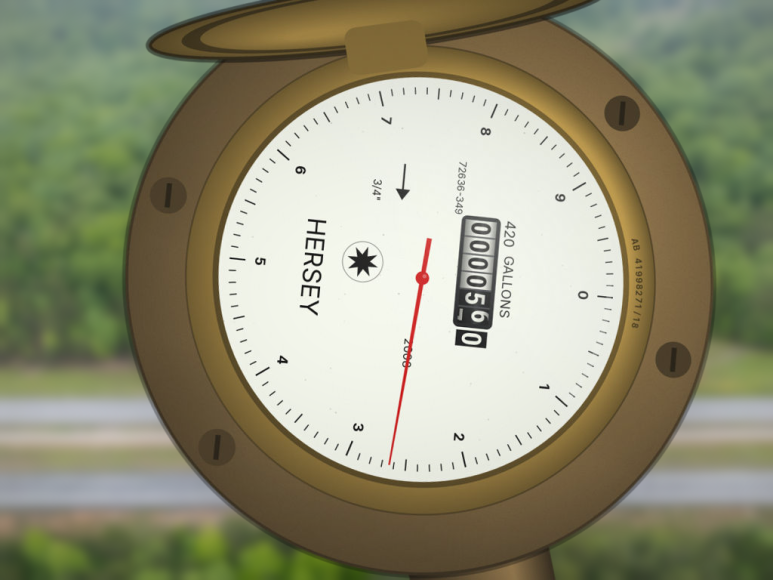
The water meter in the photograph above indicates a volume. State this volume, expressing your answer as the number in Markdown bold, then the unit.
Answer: **562.6** gal
